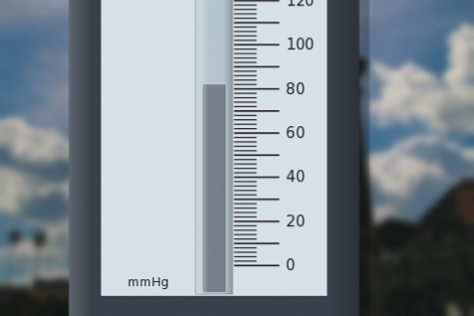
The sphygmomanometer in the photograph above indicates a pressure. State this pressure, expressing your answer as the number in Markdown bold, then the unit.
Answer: **82** mmHg
